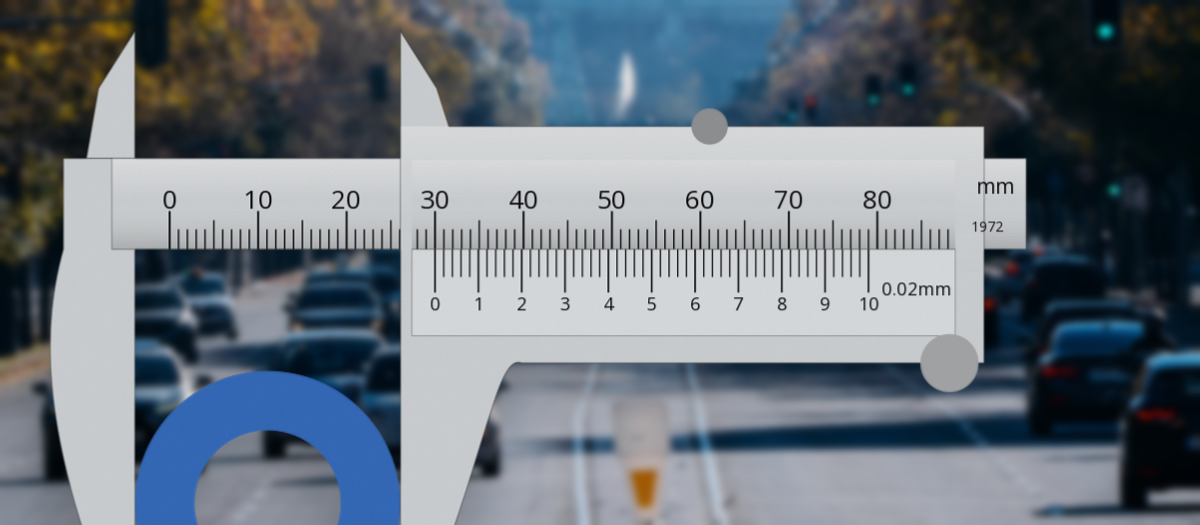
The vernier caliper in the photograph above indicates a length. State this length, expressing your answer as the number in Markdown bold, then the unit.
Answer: **30.0** mm
